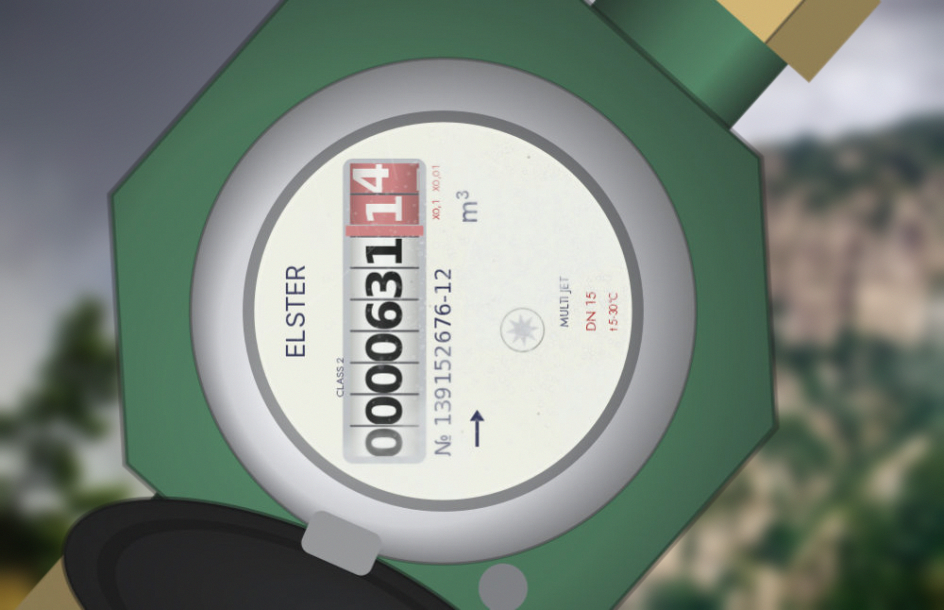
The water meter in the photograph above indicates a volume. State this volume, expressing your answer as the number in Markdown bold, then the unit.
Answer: **631.14** m³
